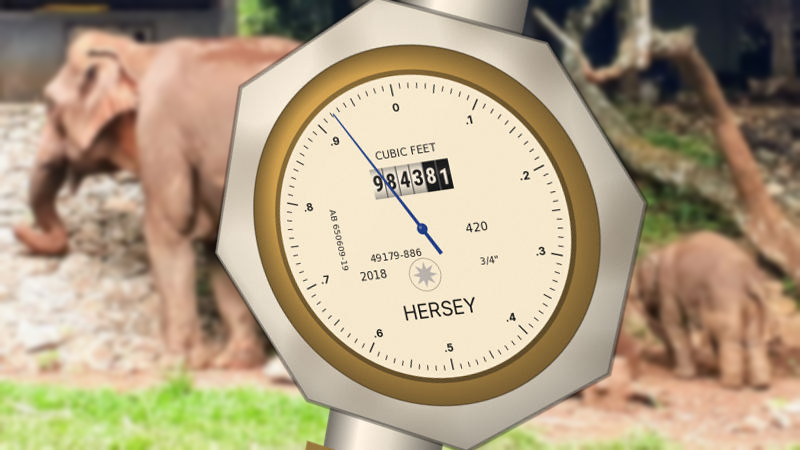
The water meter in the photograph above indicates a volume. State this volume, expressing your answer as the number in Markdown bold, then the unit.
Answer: **984380.92** ft³
